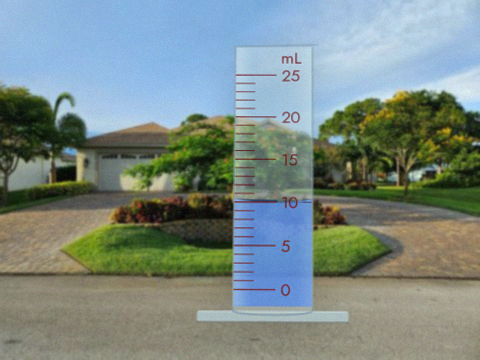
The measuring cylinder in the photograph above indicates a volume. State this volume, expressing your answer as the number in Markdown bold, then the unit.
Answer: **10** mL
